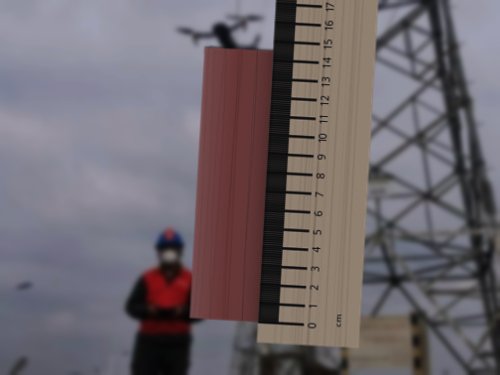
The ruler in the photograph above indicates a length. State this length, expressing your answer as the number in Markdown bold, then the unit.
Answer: **14.5** cm
